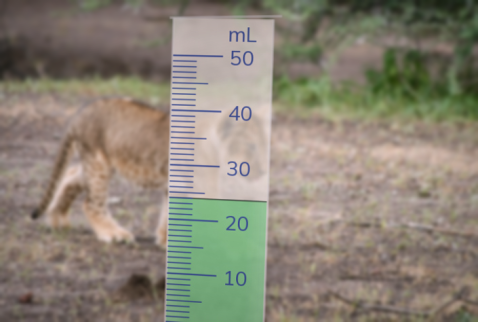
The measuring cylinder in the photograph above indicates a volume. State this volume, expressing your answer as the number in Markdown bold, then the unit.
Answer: **24** mL
